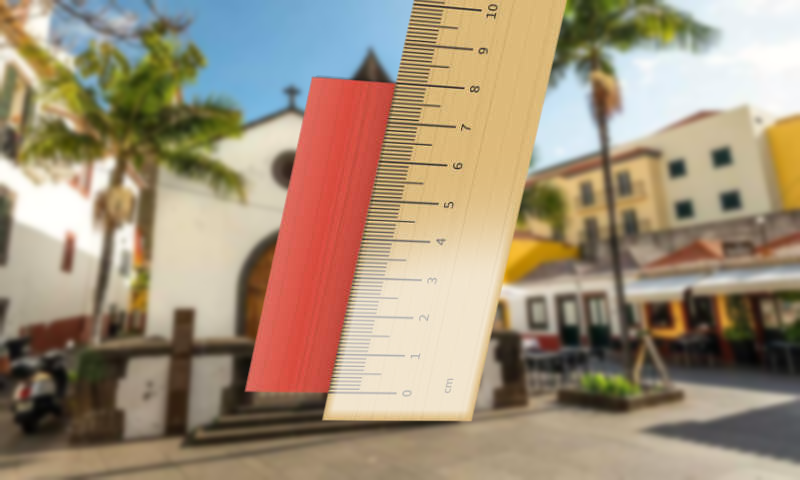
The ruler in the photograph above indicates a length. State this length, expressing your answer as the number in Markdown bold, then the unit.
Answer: **8** cm
